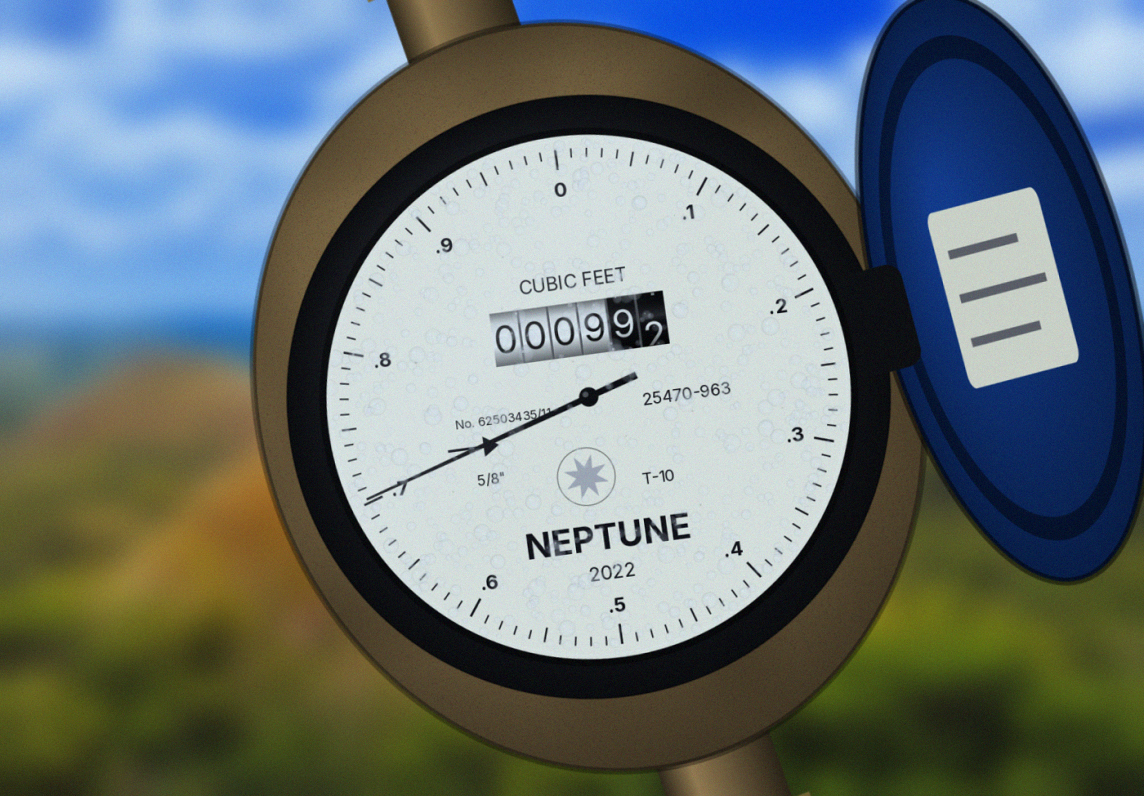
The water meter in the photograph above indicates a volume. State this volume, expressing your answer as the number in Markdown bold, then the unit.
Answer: **991.70** ft³
